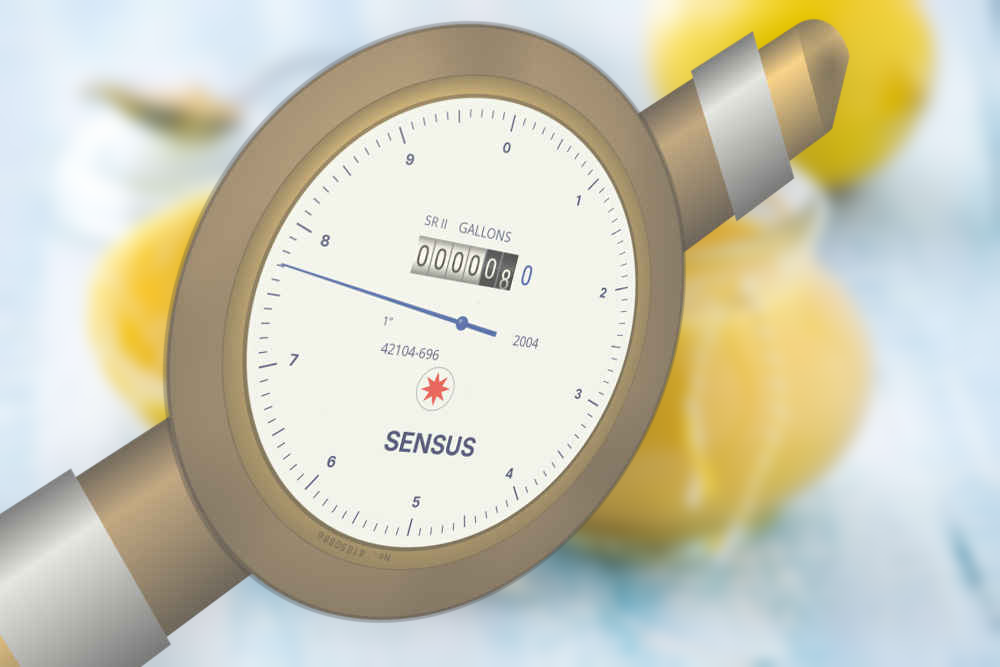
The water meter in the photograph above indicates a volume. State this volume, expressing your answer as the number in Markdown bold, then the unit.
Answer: **77.7** gal
